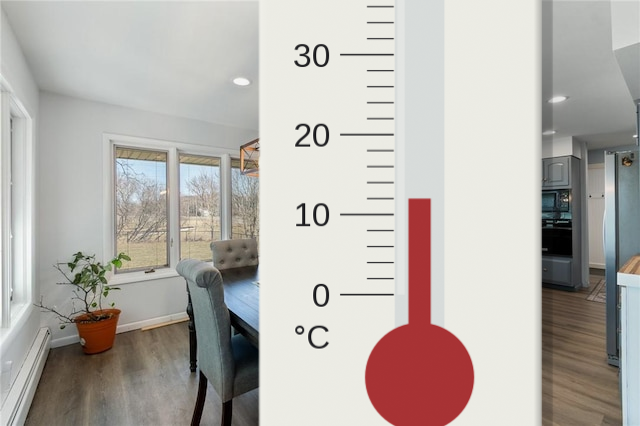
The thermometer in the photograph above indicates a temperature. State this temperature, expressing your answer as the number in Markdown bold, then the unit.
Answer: **12** °C
